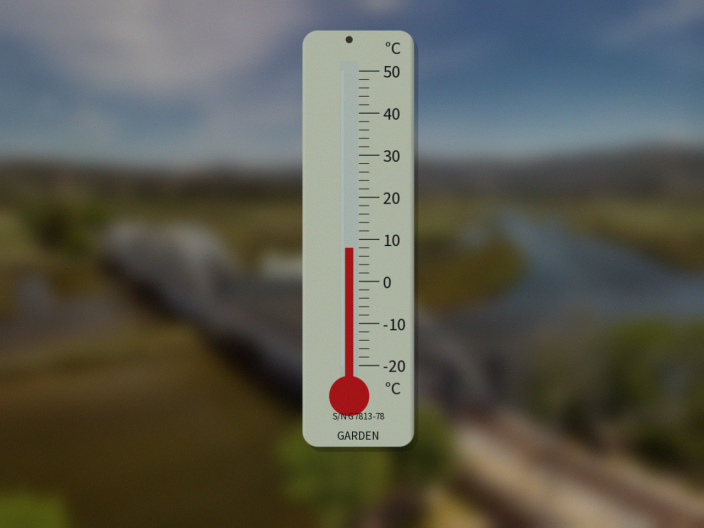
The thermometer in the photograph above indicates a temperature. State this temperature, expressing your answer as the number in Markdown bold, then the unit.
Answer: **8** °C
